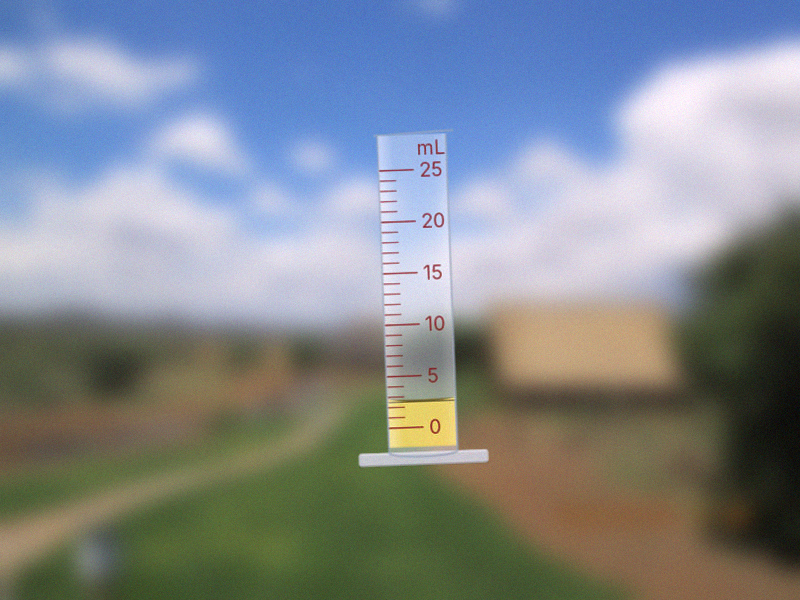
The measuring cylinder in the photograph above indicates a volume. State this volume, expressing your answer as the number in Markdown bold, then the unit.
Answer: **2.5** mL
